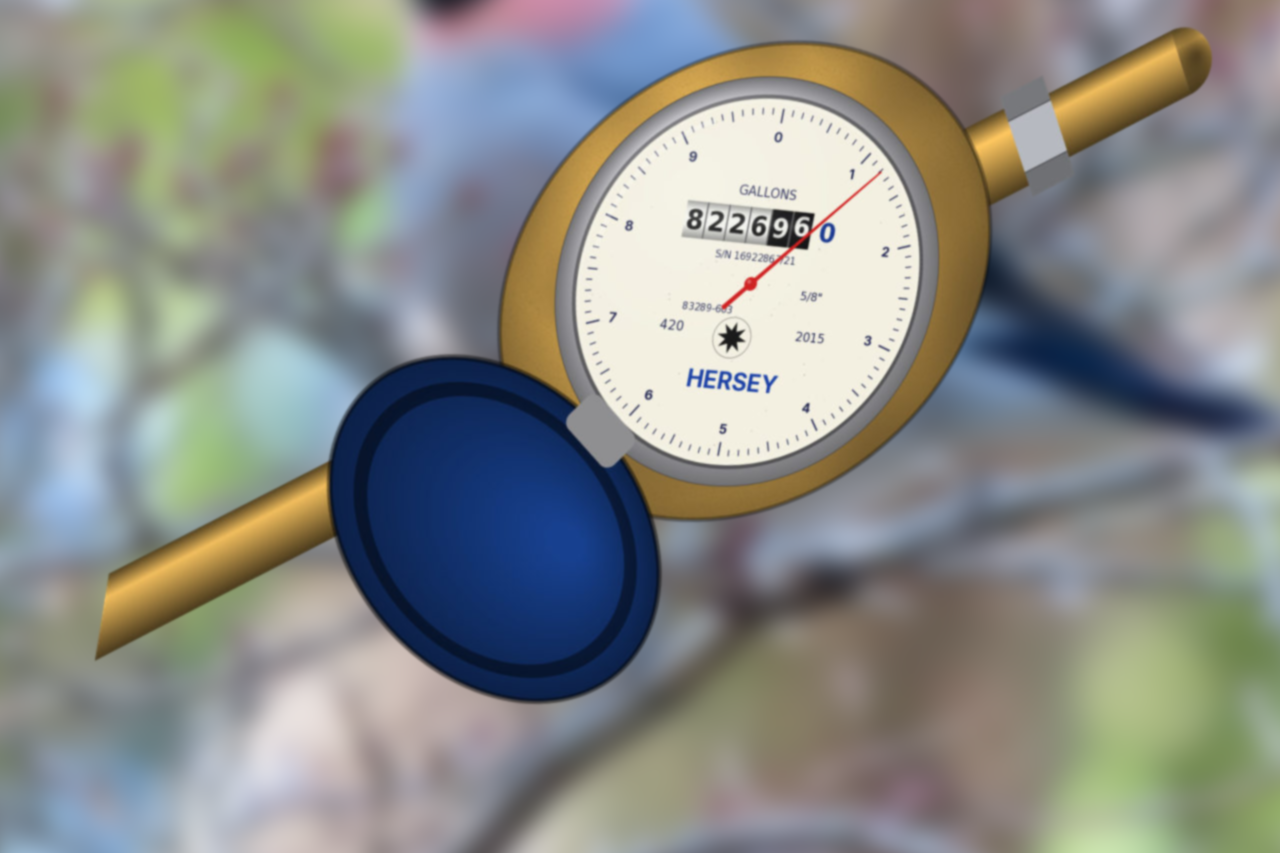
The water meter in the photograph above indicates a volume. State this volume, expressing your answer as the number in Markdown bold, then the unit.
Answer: **8226961.2** gal
